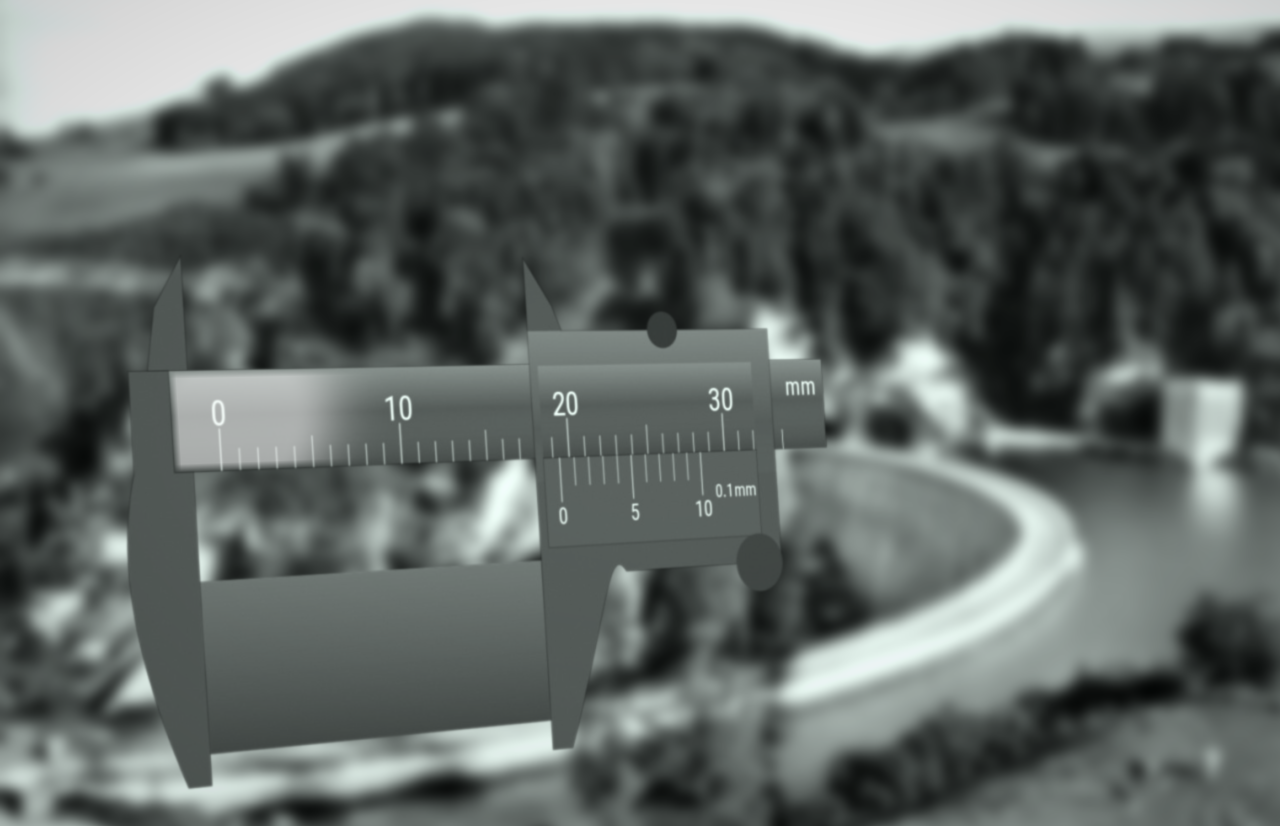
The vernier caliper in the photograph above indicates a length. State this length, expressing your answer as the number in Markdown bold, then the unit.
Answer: **19.4** mm
